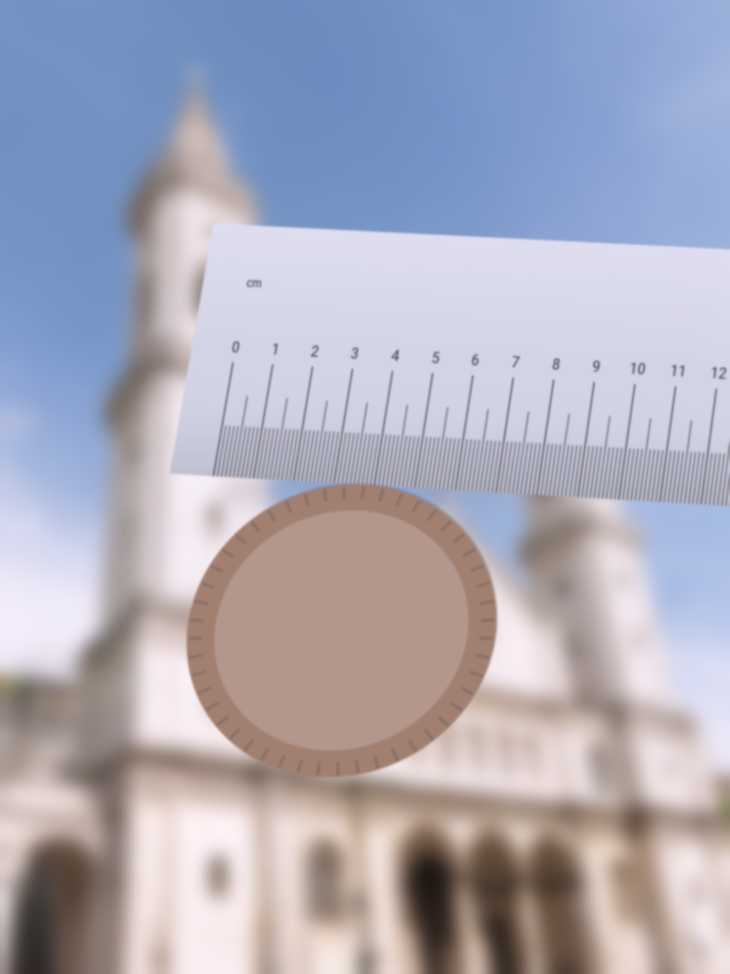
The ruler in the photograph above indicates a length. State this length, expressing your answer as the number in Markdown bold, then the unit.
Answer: **7.5** cm
